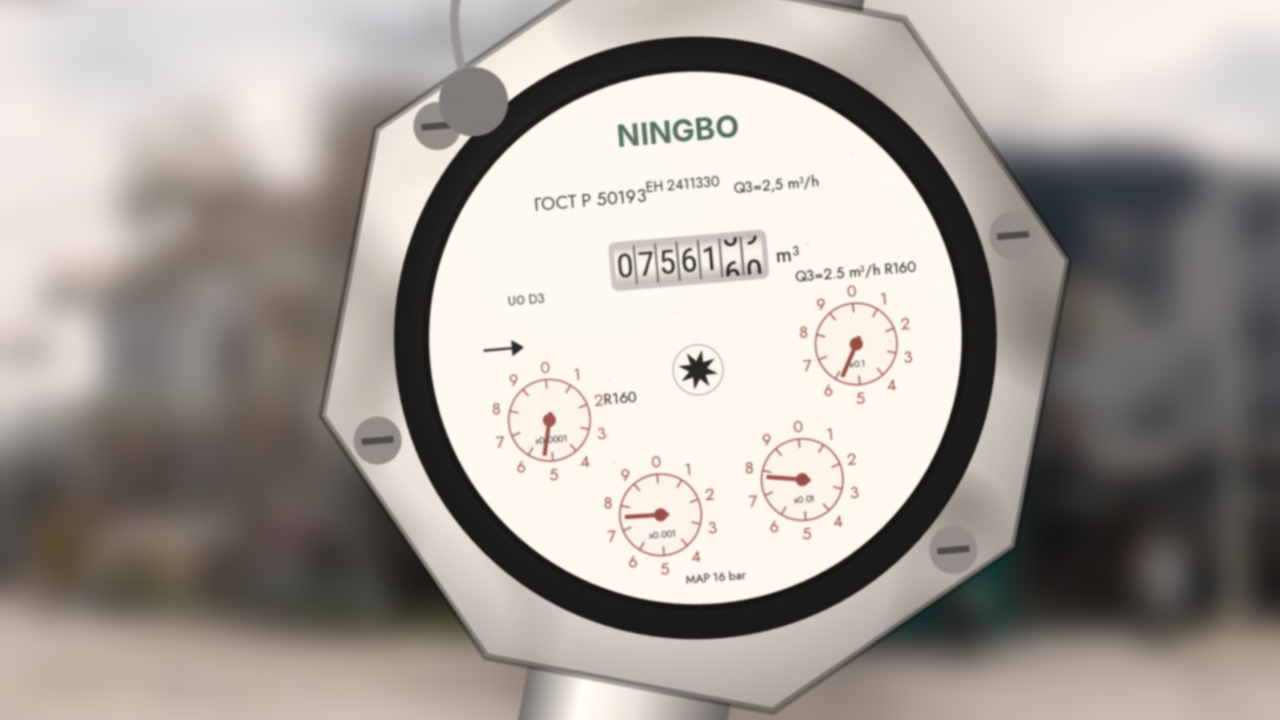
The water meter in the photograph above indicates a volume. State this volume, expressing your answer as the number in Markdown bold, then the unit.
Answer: **756159.5775** m³
